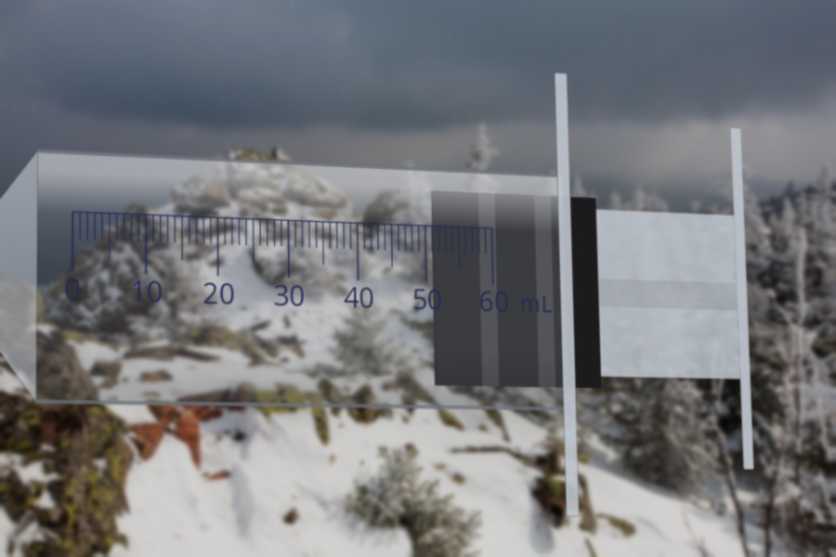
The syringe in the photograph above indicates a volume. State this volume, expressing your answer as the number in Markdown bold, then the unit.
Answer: **51** mL
